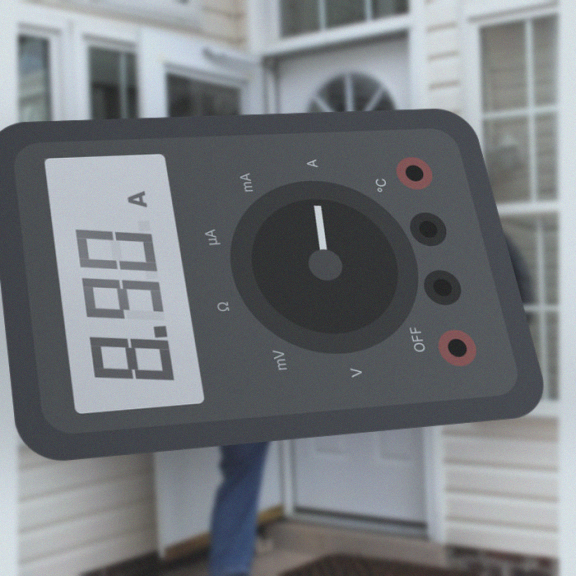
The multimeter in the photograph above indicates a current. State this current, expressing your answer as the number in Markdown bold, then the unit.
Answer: **8.90** A
